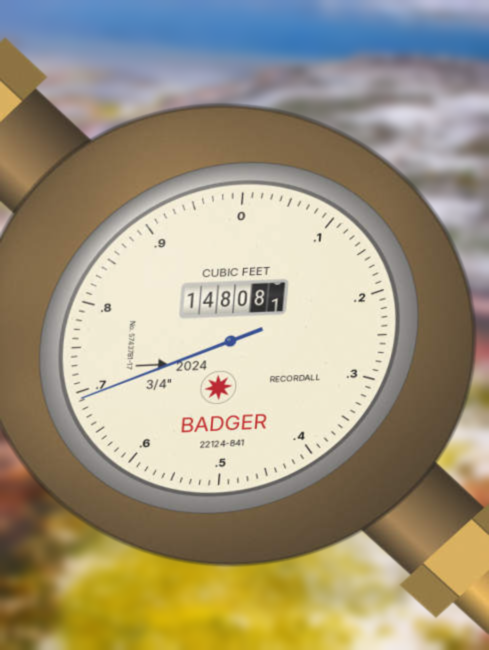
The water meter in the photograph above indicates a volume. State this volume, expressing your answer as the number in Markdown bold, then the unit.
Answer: **148080.69** ft³
